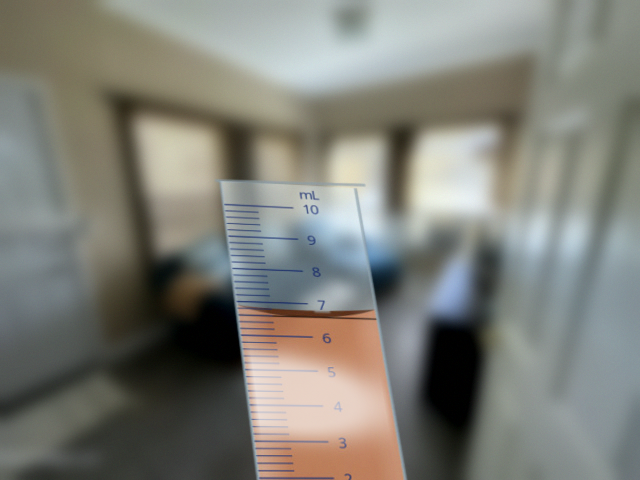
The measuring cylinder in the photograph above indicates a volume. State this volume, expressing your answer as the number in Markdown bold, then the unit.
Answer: **6.6** mL
